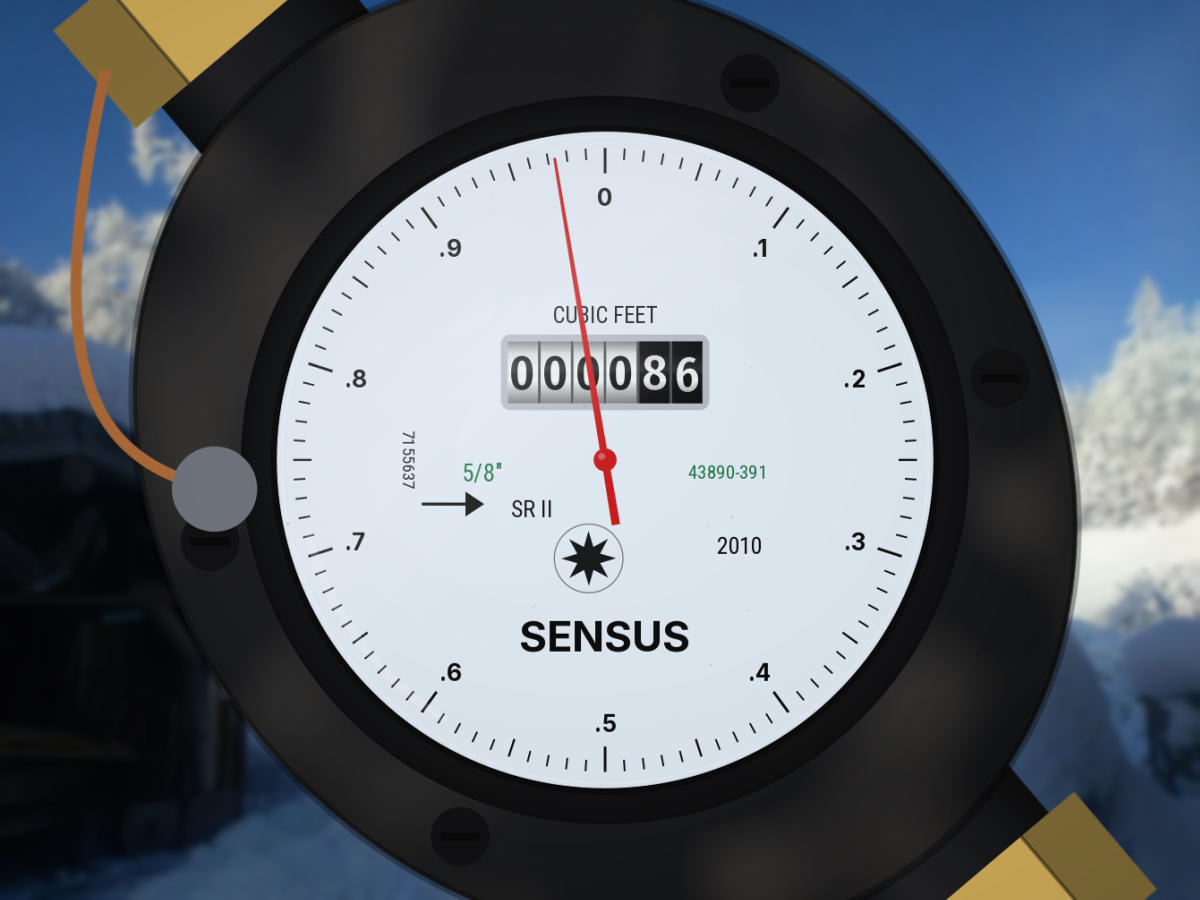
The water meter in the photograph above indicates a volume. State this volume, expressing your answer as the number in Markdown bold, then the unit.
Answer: **85.97** ft³
